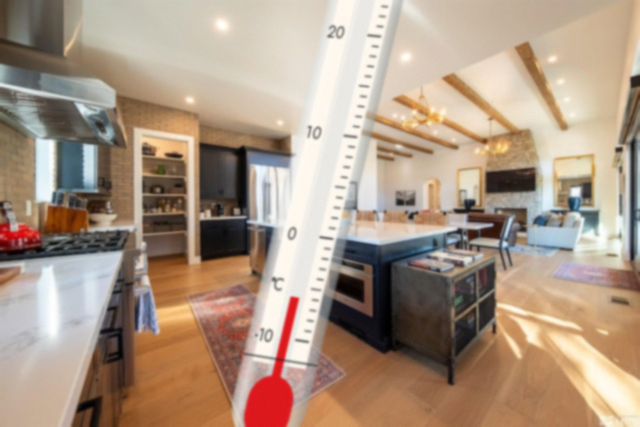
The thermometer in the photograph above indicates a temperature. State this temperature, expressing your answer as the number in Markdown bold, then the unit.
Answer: **-6** °C
